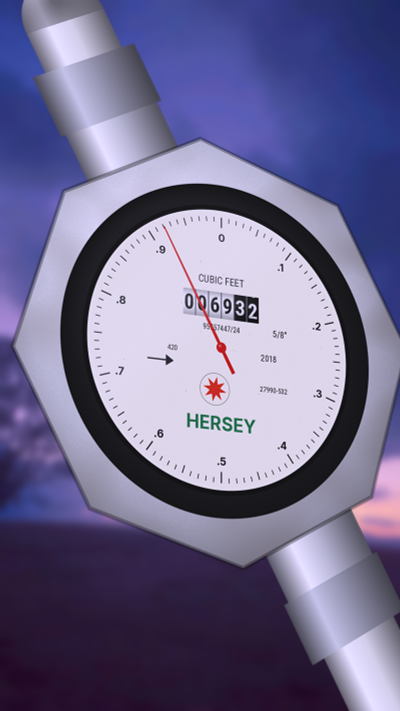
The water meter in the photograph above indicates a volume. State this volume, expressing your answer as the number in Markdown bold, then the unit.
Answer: **6931.92** ft³
